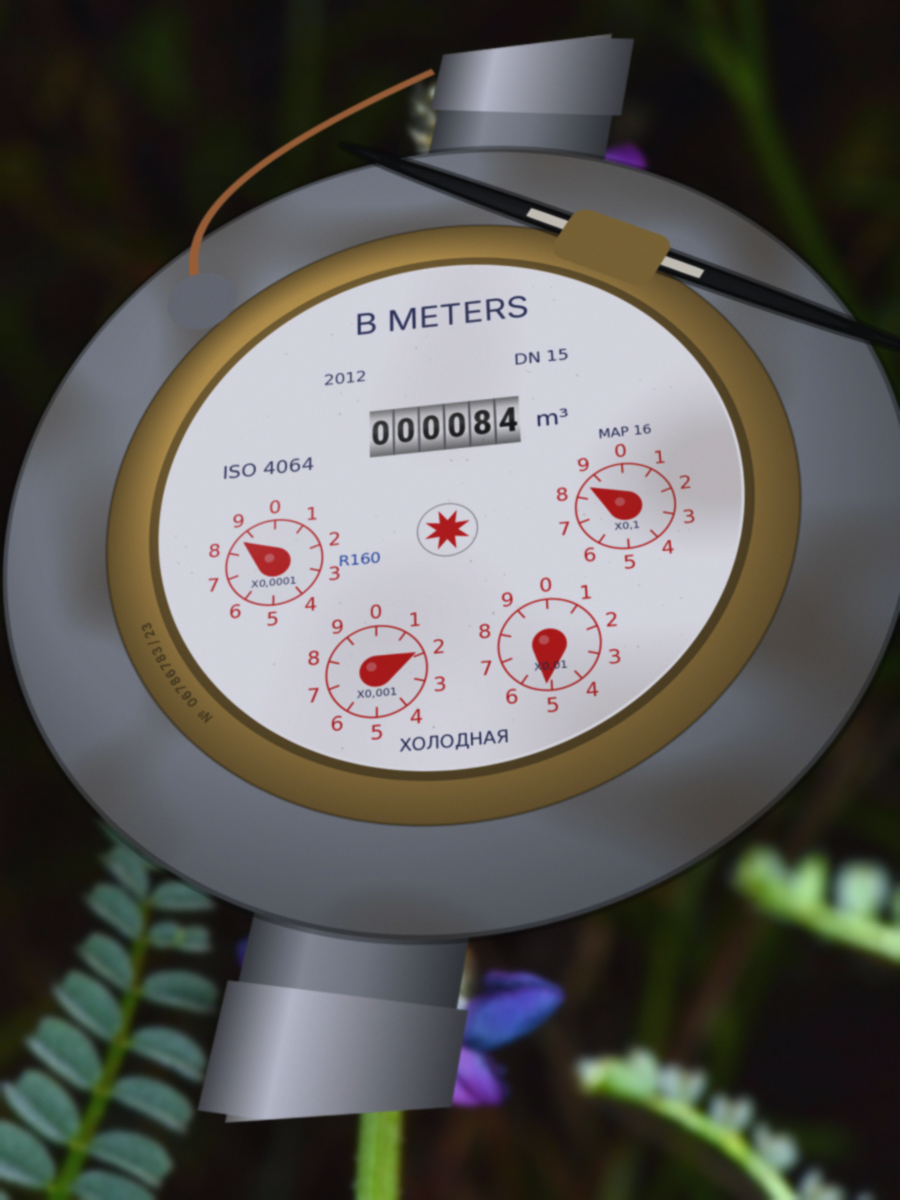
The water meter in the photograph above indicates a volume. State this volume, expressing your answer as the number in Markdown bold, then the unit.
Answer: **84.8518** m³
